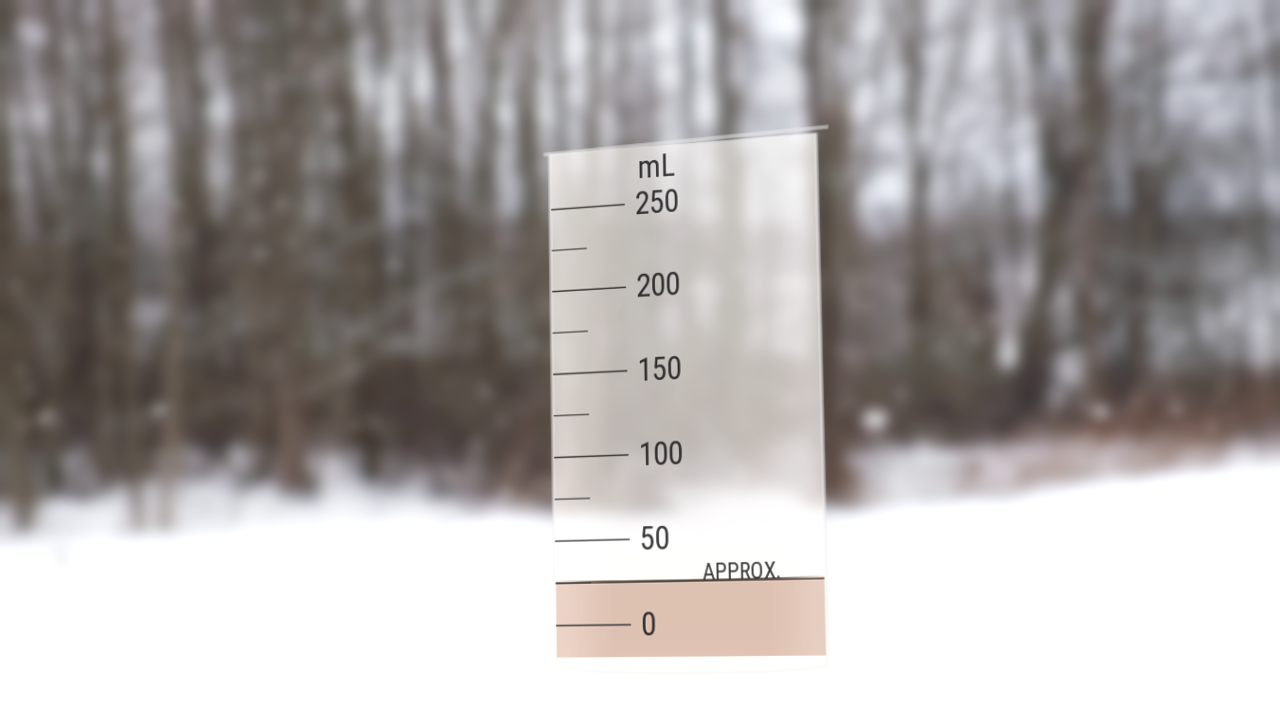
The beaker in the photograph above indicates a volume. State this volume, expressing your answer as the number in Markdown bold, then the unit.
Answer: **25** mL
